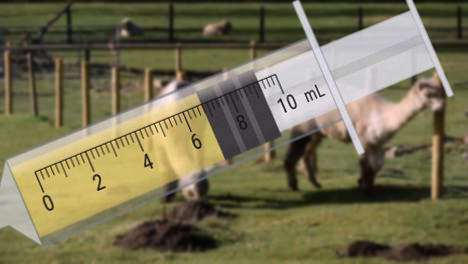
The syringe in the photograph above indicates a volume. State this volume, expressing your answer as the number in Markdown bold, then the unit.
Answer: **6.8** mL
